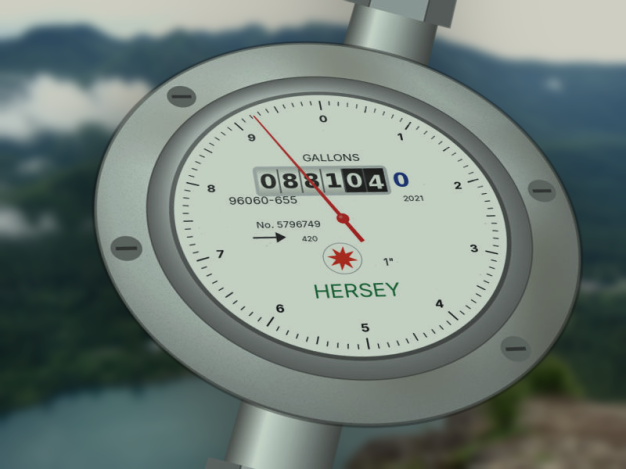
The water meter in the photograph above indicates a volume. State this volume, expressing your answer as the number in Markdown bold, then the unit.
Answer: **881039.2** gal
